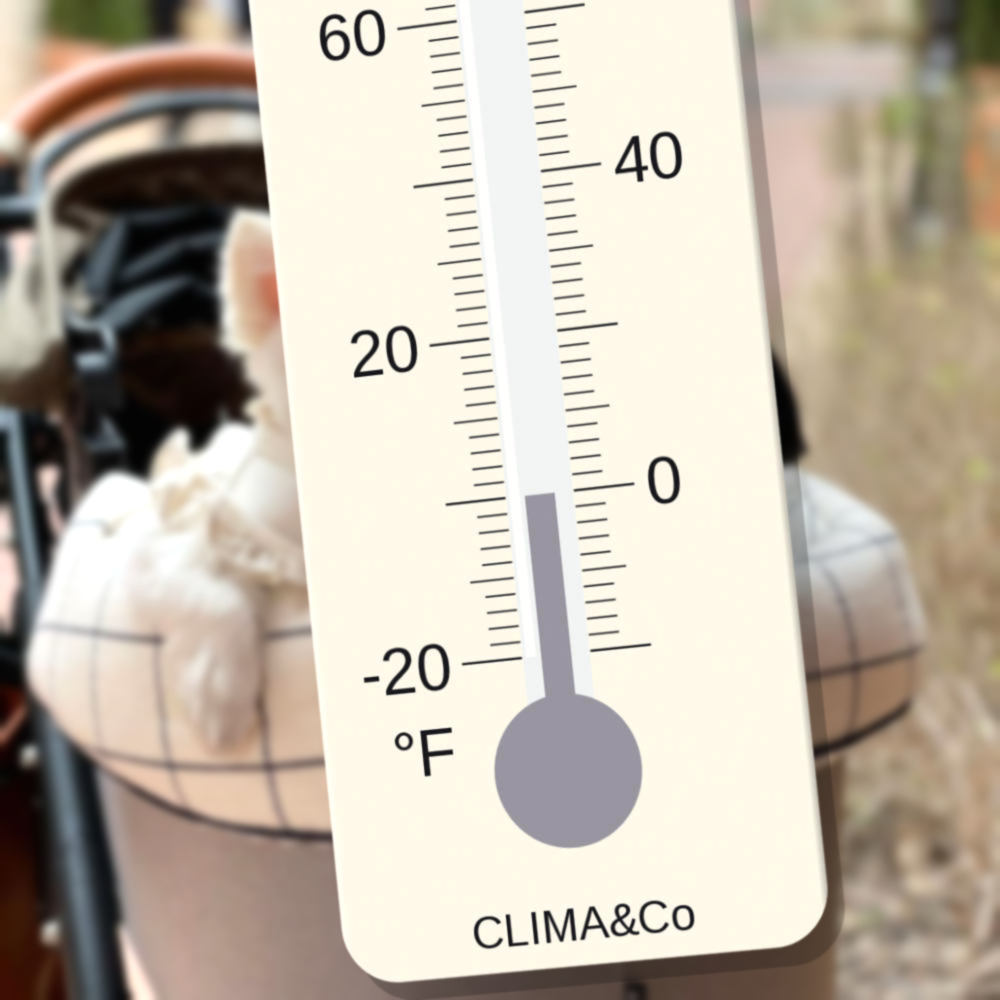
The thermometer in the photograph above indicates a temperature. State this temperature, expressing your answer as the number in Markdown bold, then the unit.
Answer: **0** °F
